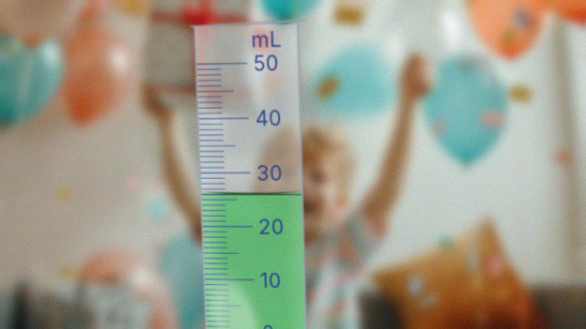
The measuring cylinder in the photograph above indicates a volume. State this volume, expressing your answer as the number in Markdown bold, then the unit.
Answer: **26** mL
